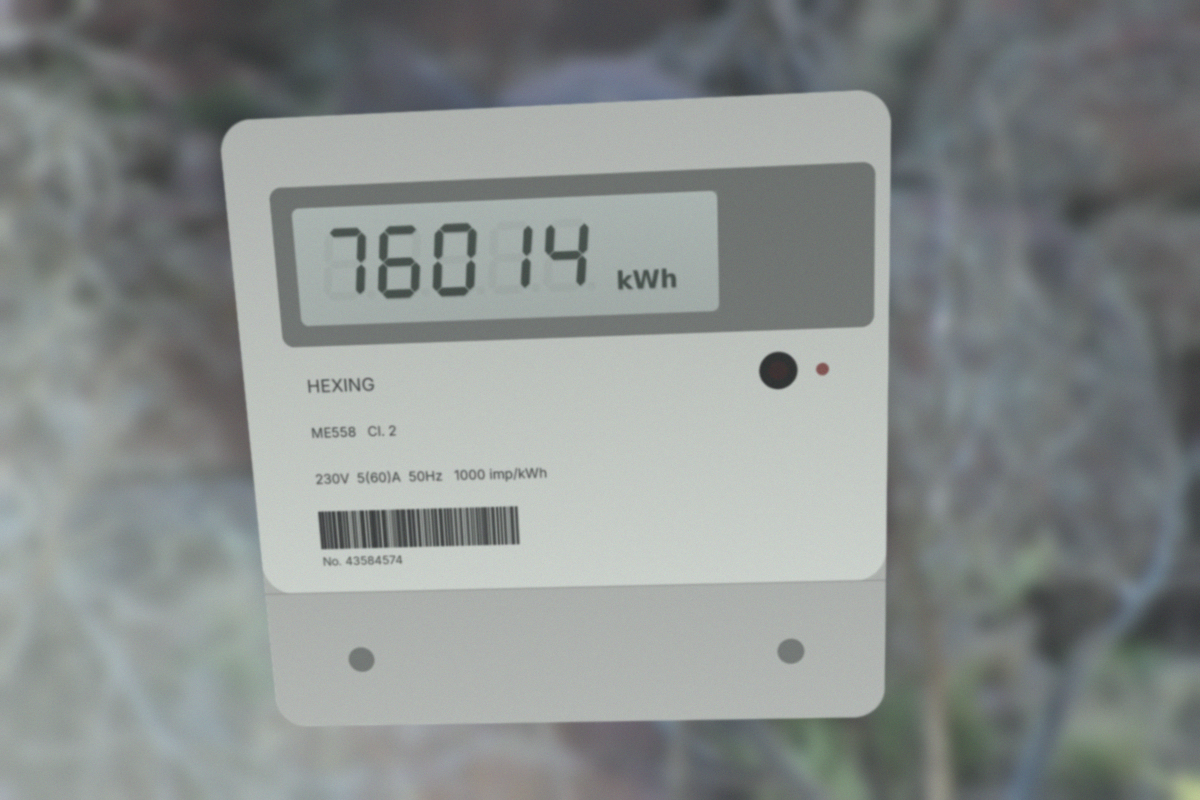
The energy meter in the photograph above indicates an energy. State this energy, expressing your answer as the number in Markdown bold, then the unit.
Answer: **76014** kWh
